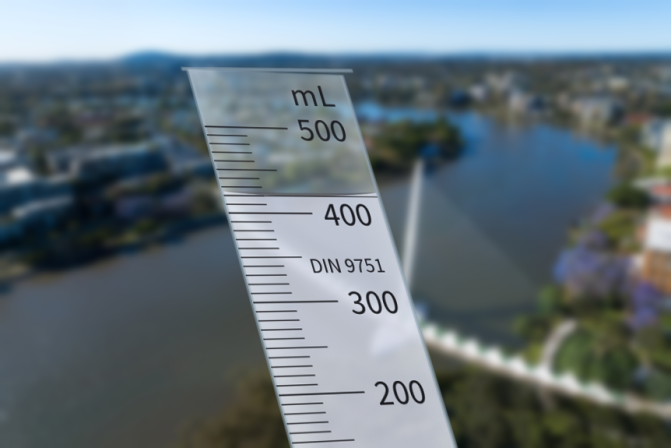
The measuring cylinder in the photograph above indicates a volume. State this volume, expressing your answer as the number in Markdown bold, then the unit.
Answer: **420** mL
